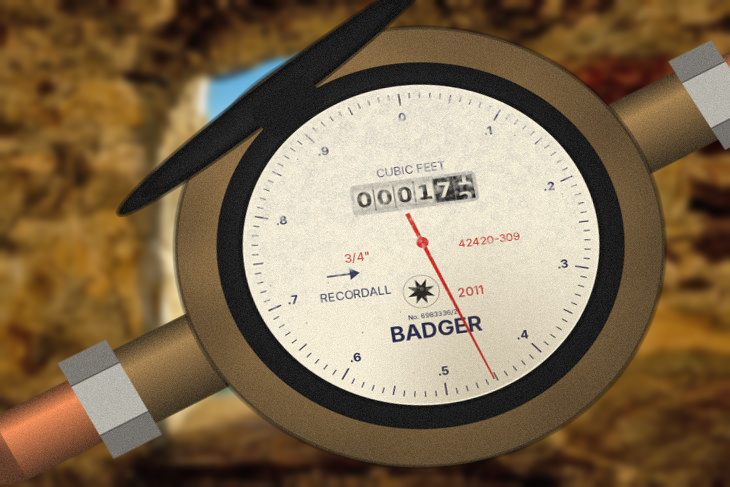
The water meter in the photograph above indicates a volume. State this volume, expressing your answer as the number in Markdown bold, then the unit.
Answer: **171.45** ft³
